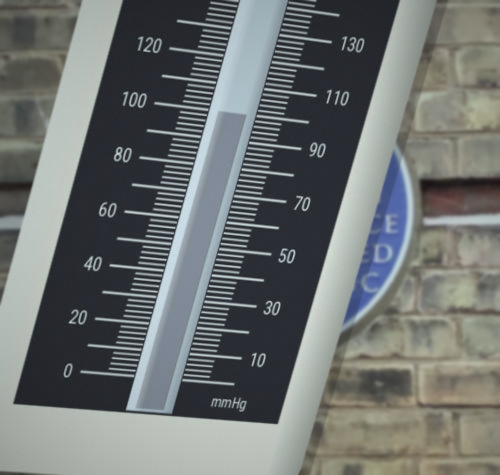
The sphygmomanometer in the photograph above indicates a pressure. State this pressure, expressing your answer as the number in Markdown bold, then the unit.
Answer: **100** mmHg
